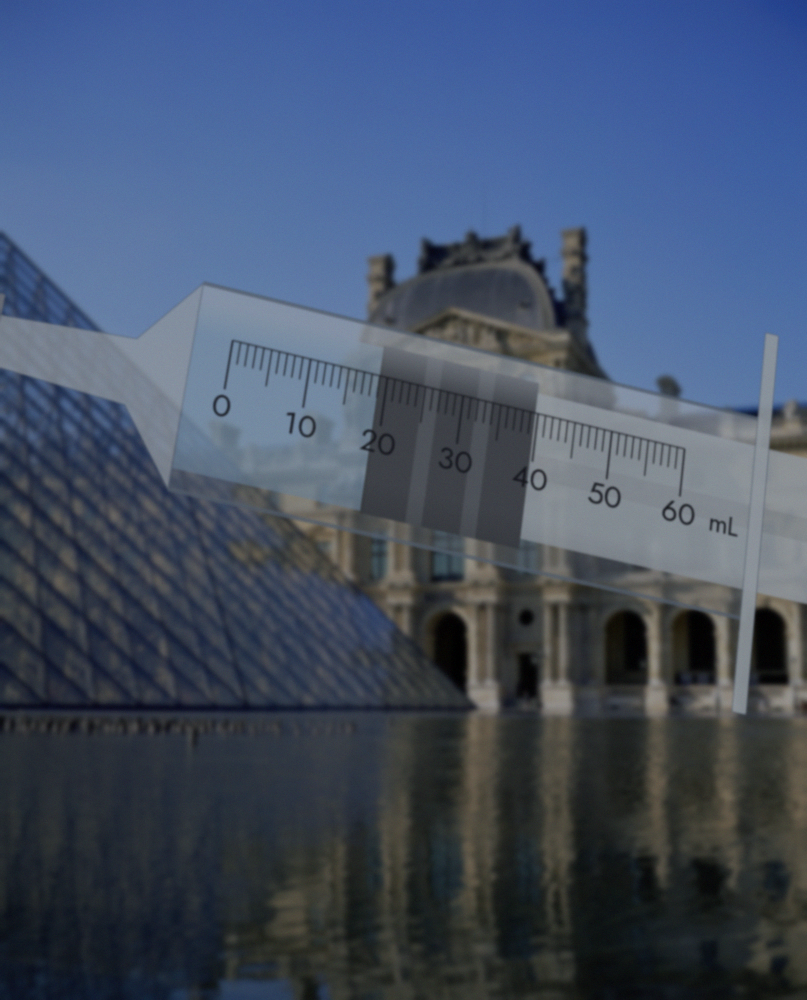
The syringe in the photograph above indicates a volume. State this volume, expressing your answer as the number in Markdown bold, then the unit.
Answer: **19** mL
